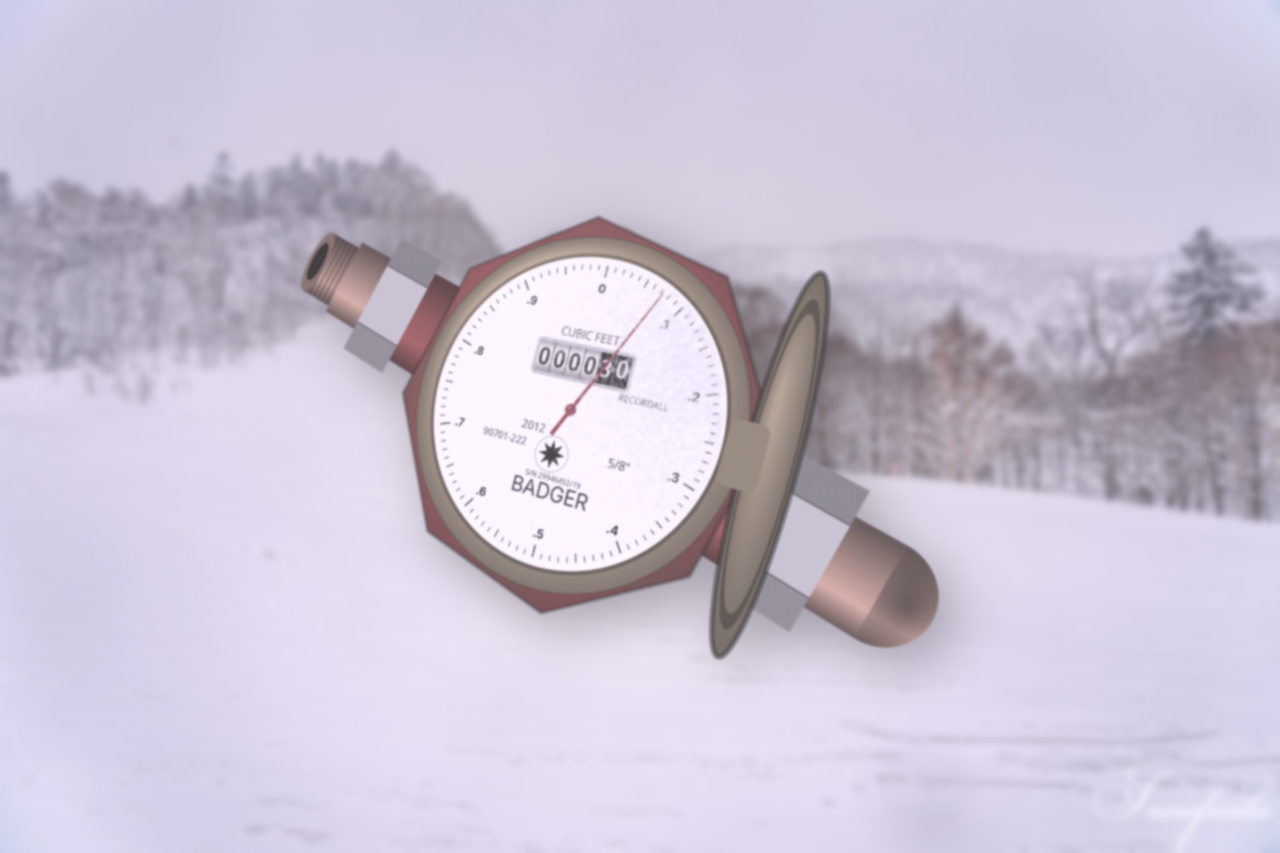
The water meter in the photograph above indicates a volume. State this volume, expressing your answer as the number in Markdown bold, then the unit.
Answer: **30.07** ft³
